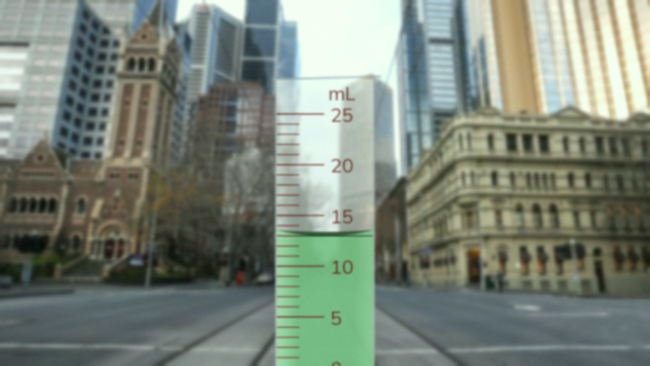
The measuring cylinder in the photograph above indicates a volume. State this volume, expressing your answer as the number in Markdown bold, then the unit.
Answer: **13** mL
